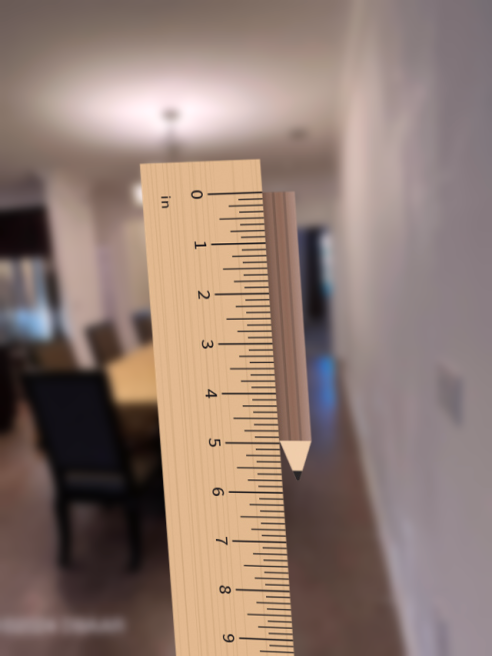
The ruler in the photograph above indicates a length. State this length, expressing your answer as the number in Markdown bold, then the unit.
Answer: **5.75** in
